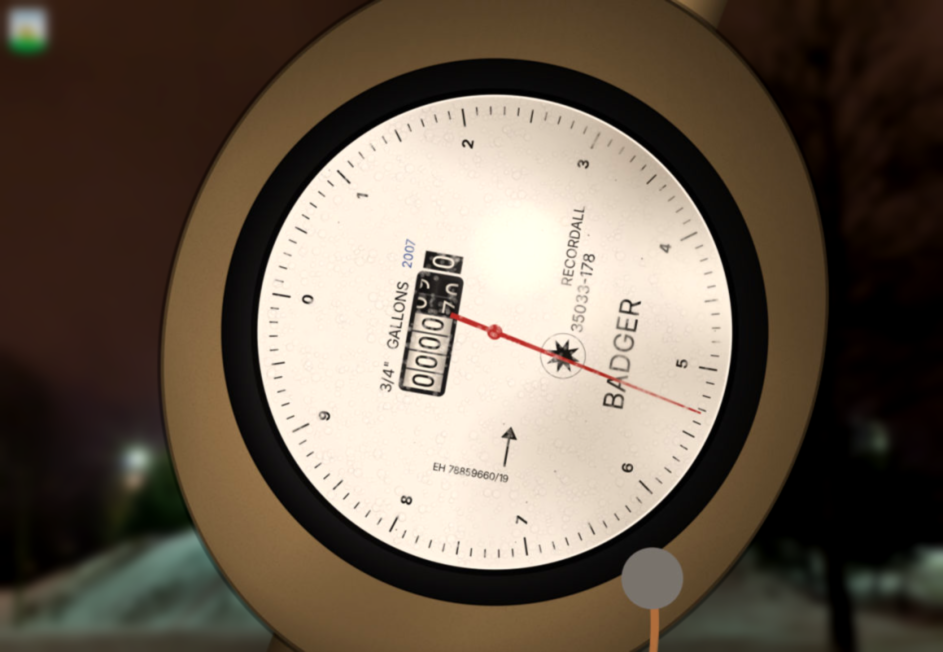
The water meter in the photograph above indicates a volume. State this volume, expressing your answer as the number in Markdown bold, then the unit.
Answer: **695.3** gal
